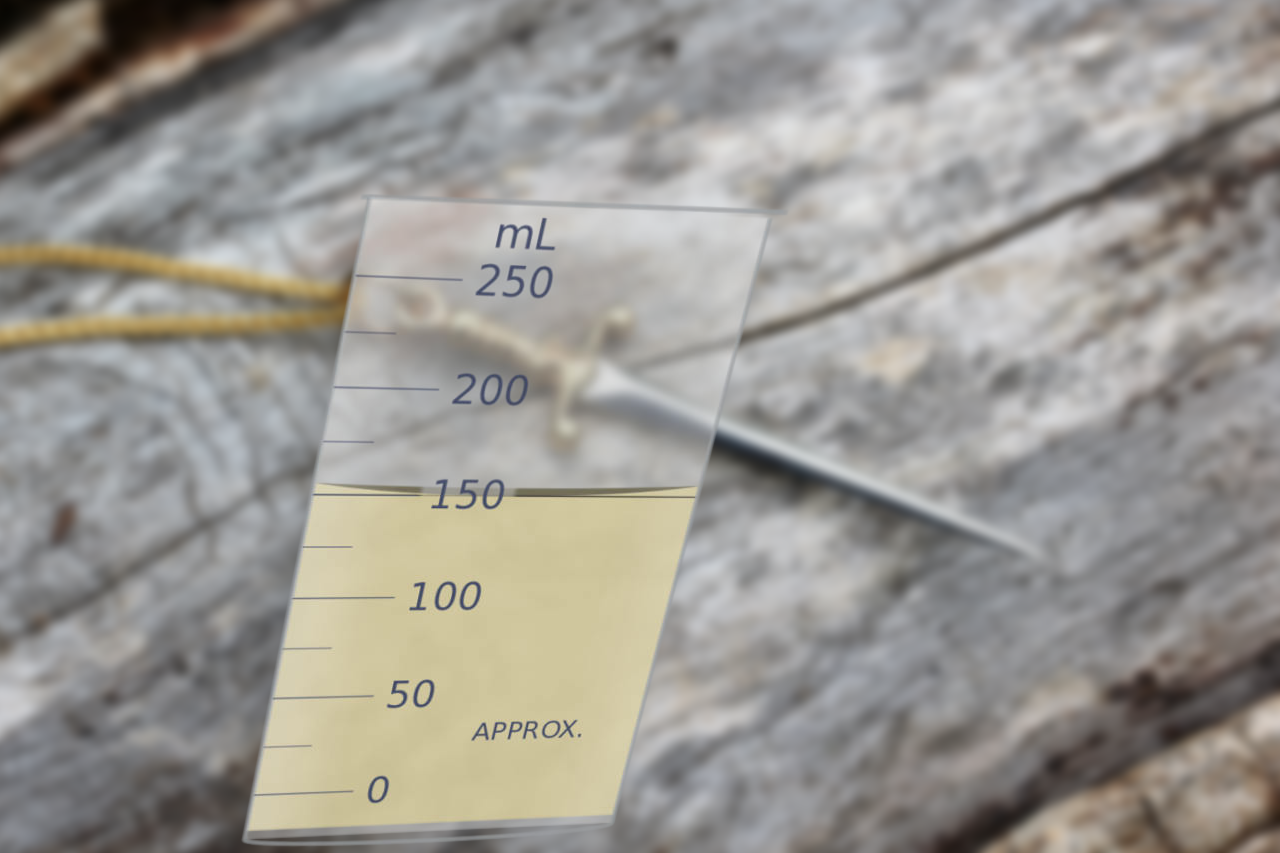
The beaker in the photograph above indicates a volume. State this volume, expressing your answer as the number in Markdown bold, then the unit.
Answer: **150** mL
